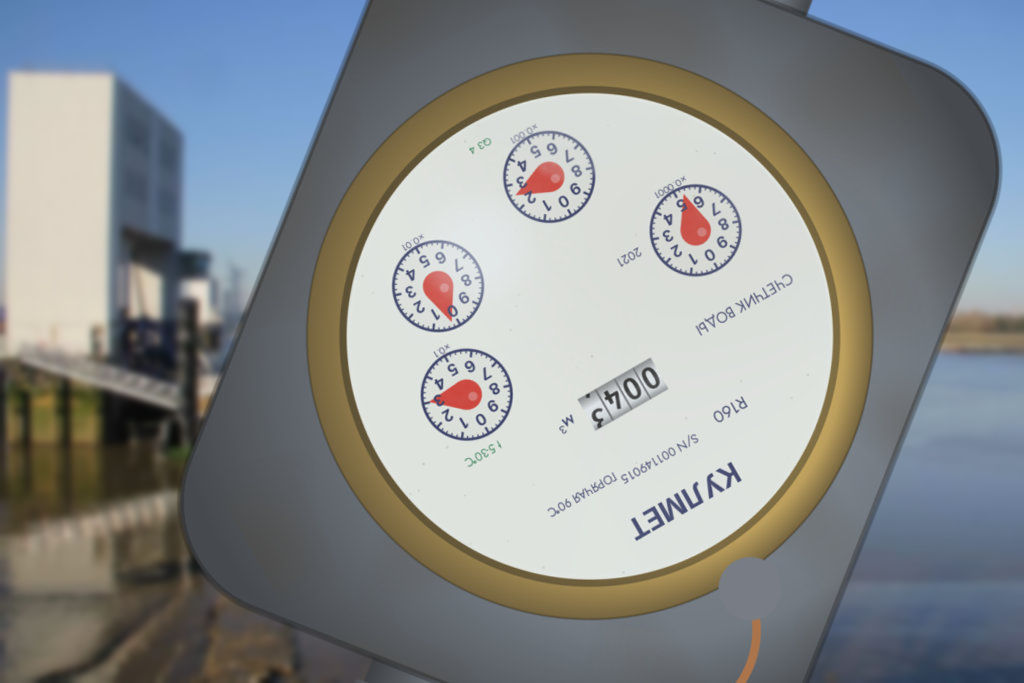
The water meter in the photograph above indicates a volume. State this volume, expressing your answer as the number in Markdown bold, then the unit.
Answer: **43.3025** m³
